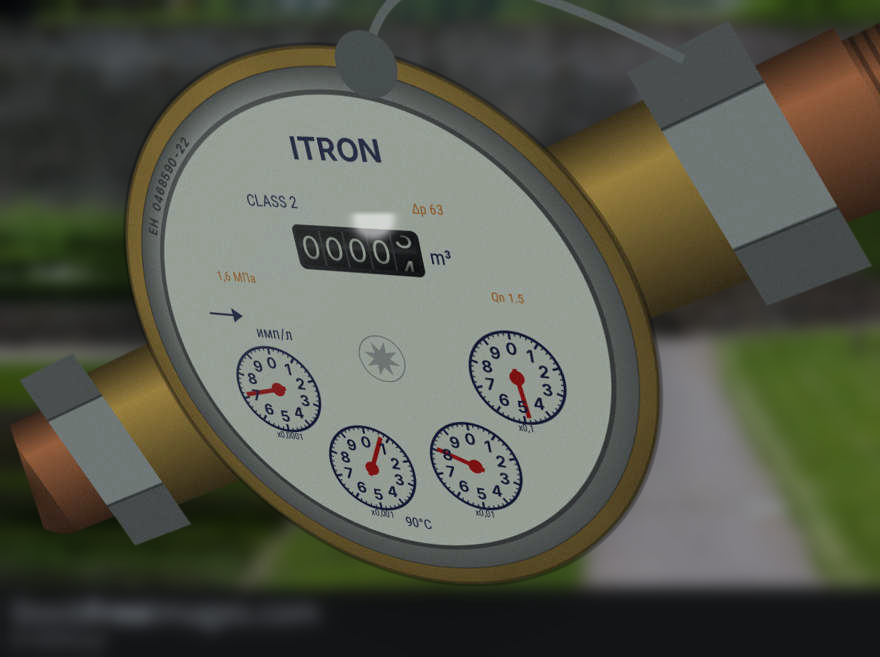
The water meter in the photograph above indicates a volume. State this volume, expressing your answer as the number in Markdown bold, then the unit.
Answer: **3.4807** m³
